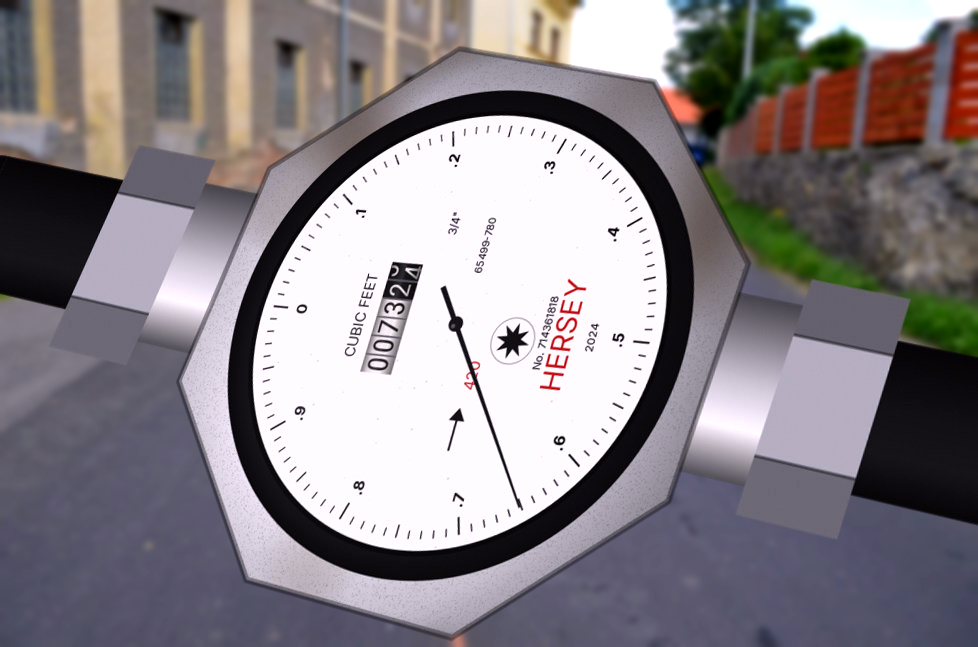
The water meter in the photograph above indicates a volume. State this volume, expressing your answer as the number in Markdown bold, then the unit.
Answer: **7323.65** ft³
